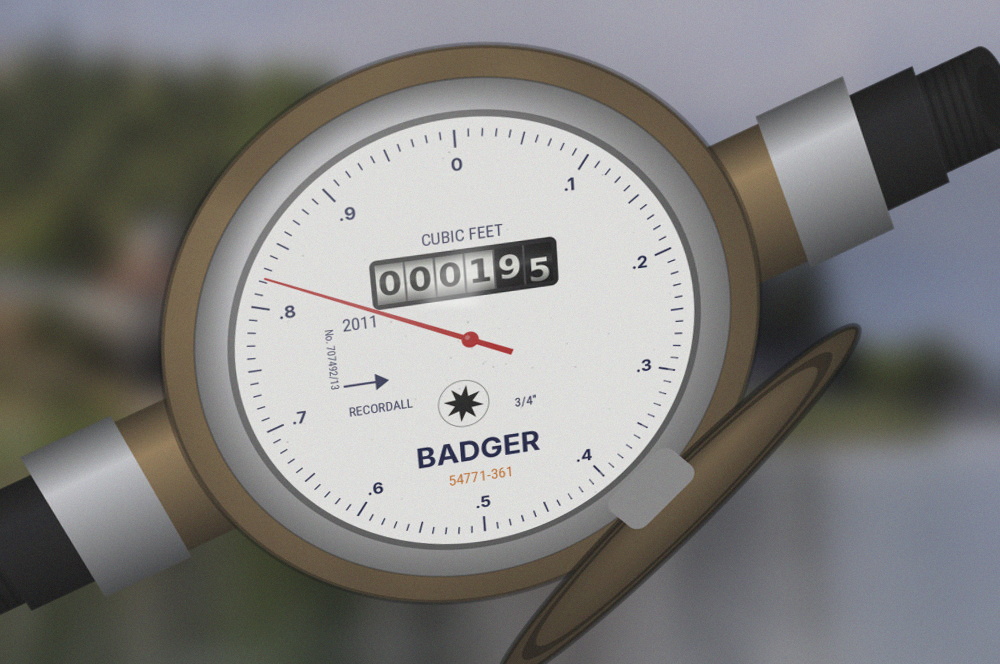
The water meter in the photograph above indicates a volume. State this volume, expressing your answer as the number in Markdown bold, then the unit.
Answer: **194.82** ft³
